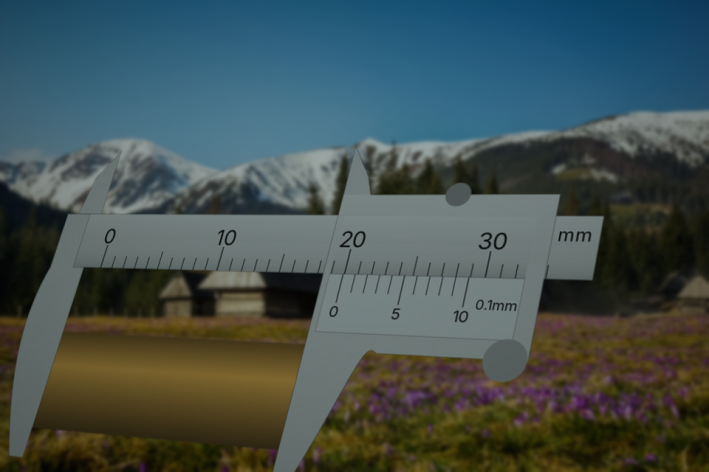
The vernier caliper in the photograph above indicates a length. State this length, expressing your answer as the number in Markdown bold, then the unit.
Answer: **19.9** mm
